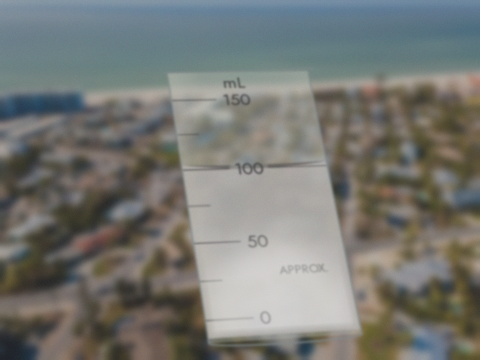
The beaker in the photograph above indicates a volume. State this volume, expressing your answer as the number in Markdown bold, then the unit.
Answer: **100** mL
